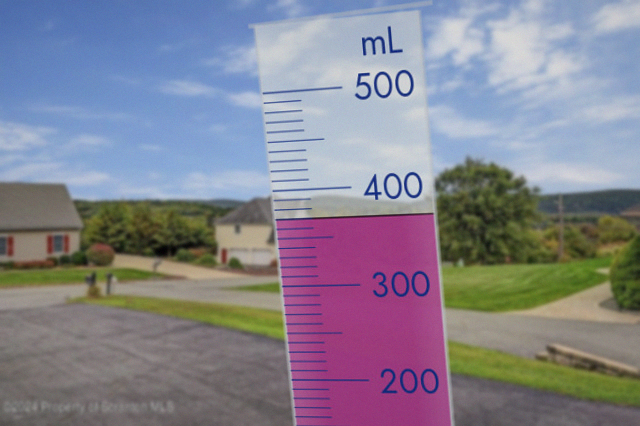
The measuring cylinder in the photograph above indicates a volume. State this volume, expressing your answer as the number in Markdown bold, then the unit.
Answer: **370** mL
